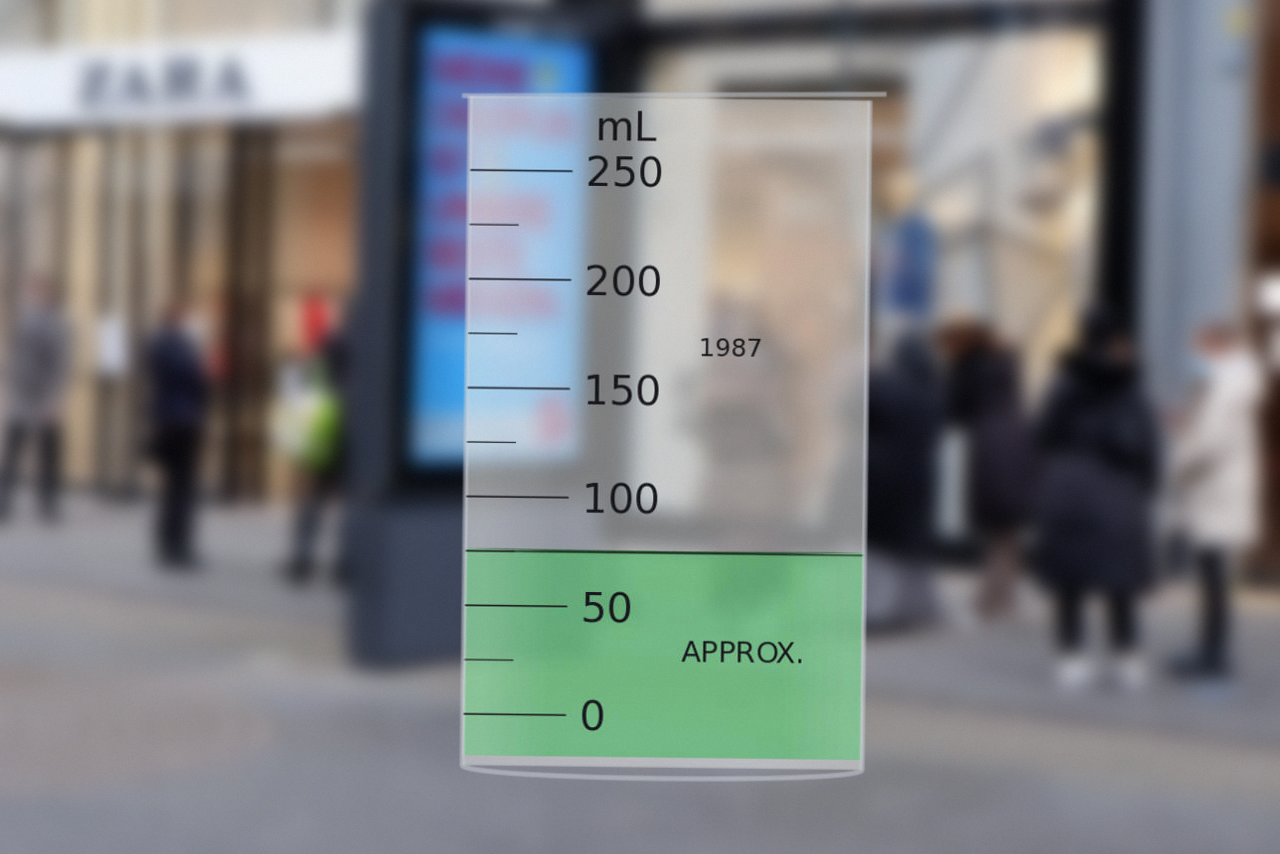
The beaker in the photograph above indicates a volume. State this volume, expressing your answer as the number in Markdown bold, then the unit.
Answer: **75** mL
